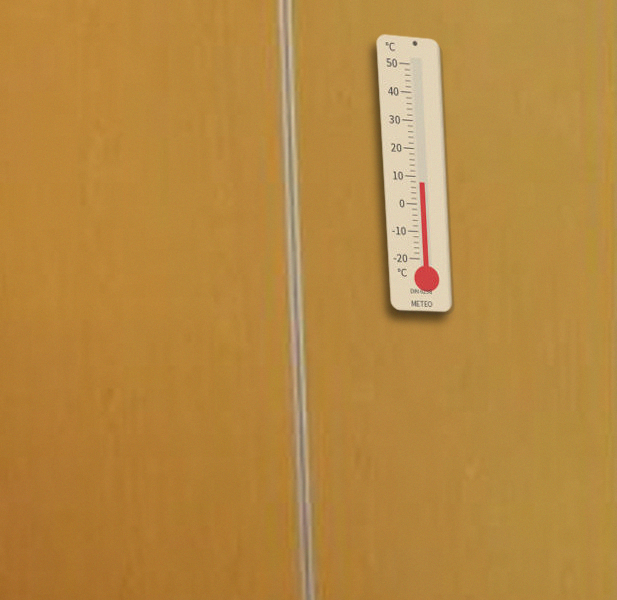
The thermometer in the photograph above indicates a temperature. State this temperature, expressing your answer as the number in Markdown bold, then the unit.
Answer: **8** °C
